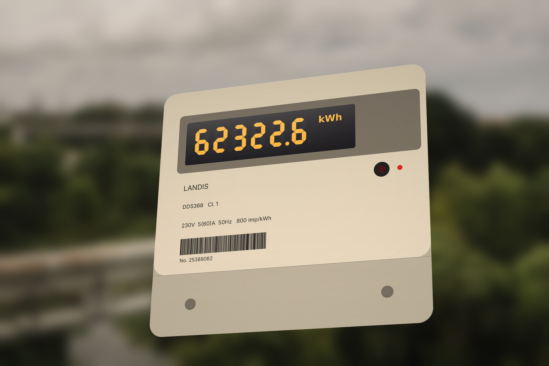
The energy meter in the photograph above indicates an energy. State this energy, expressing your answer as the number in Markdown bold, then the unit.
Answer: **62322.6** kWh
